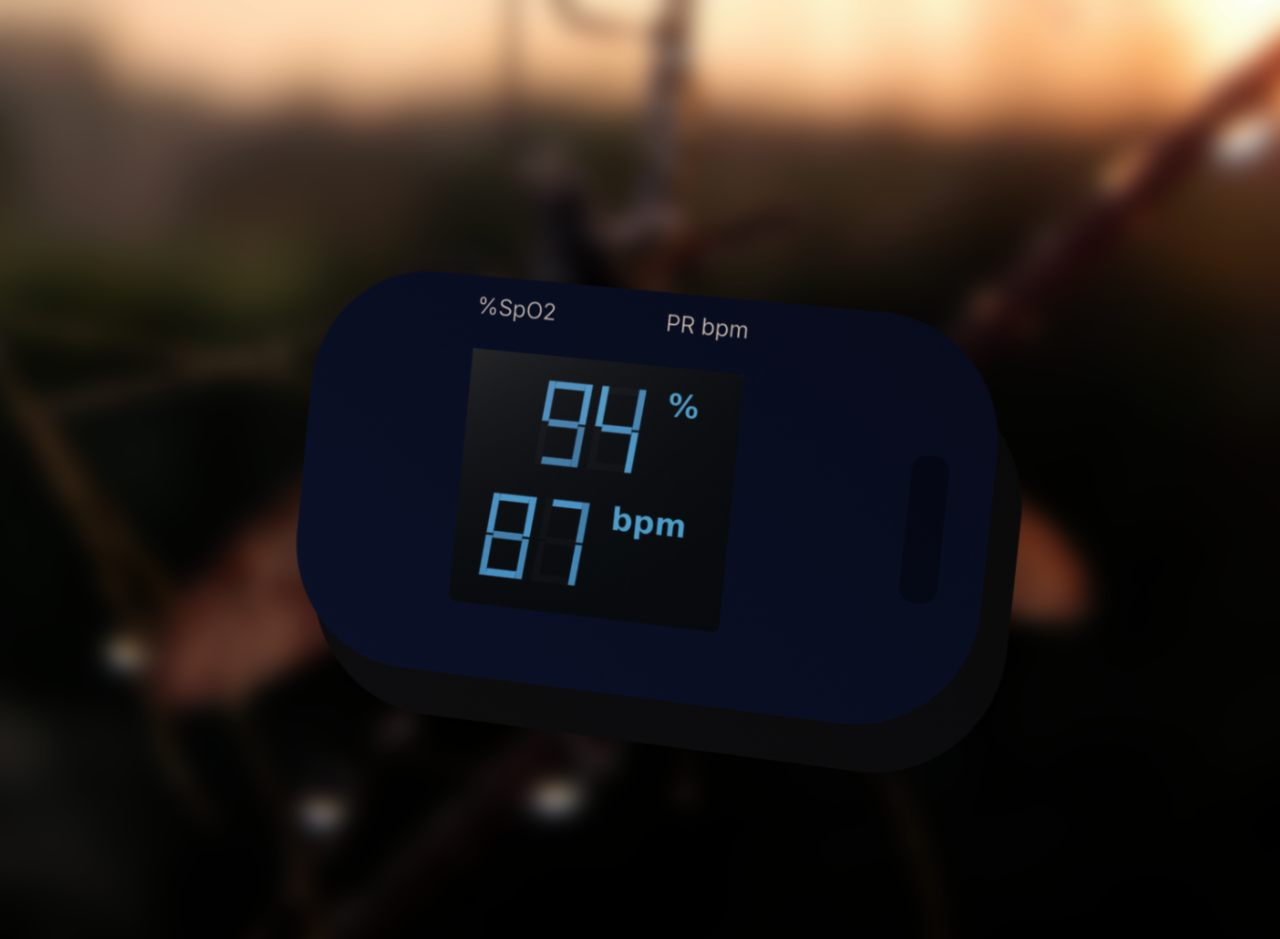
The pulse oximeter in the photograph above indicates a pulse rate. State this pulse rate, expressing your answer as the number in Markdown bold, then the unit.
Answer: **87** bpm
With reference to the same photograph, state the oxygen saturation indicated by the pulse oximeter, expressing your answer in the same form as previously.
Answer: **94** %
